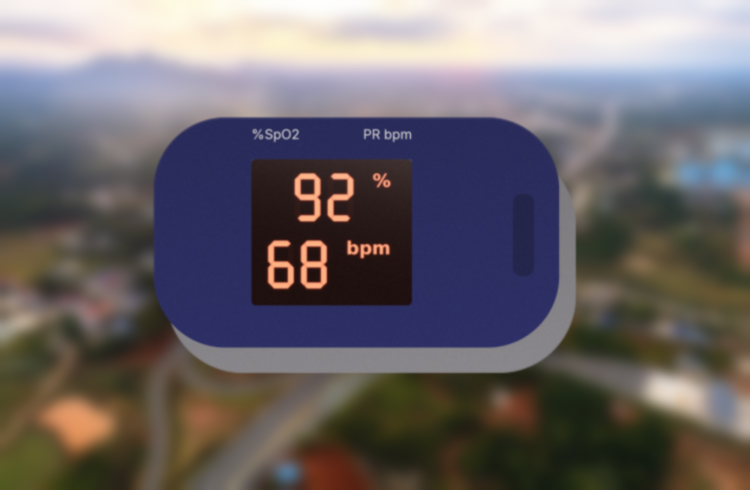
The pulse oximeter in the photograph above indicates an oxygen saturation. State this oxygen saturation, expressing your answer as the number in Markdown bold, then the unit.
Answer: **92** %
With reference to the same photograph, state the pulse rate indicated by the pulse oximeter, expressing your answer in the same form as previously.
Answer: **68** bpm
